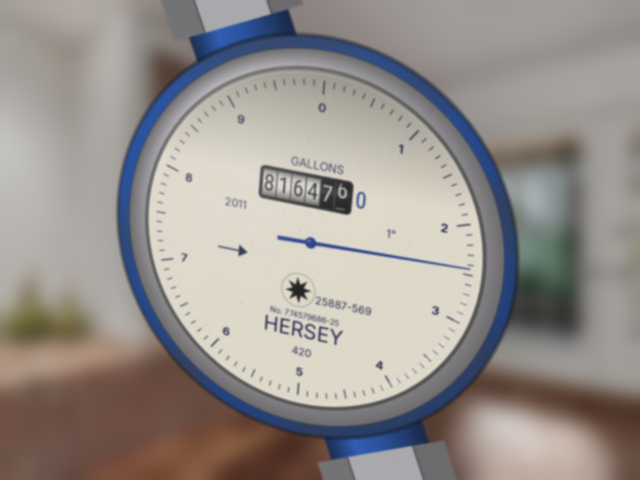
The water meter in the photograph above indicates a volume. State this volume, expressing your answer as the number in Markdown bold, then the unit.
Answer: **8164762.4** gal
